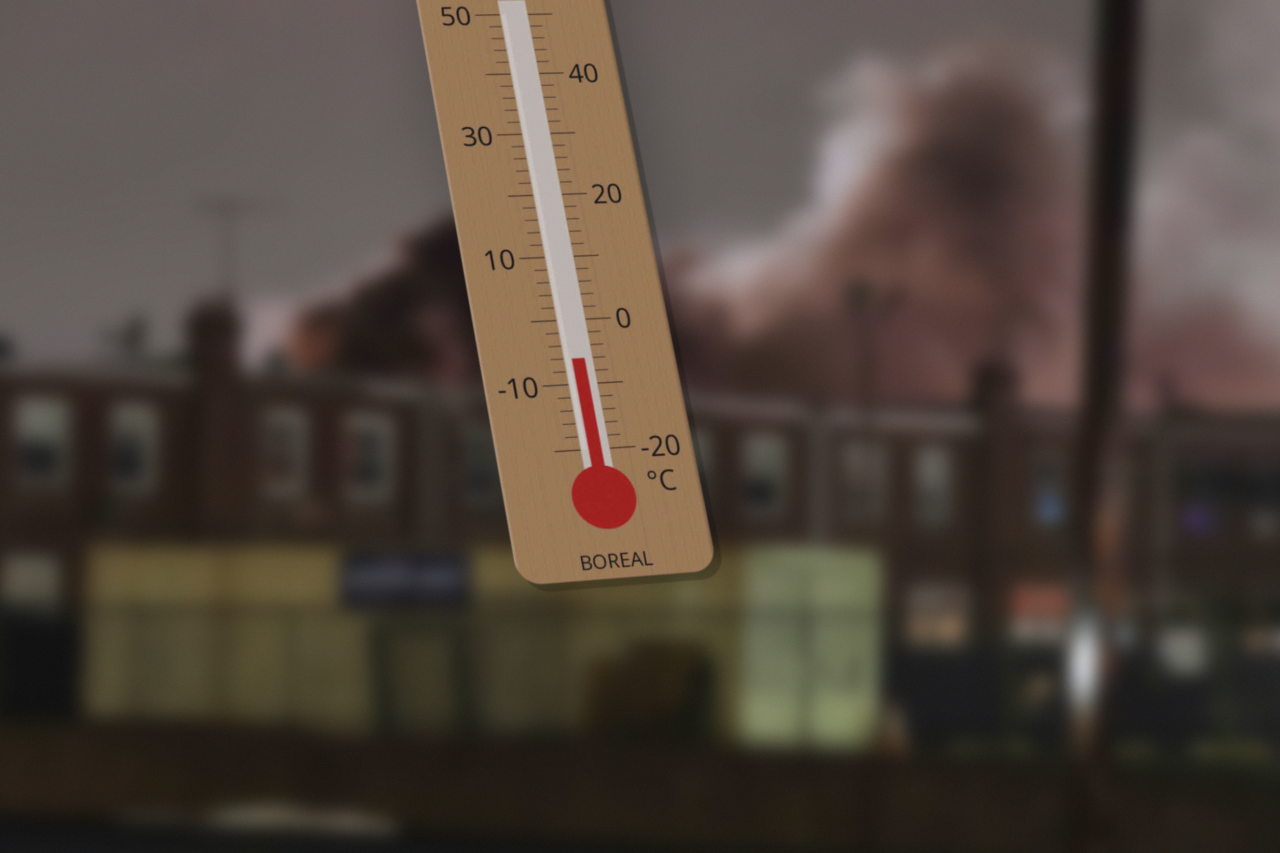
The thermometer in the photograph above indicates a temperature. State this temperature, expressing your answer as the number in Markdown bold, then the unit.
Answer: **-6** °C
